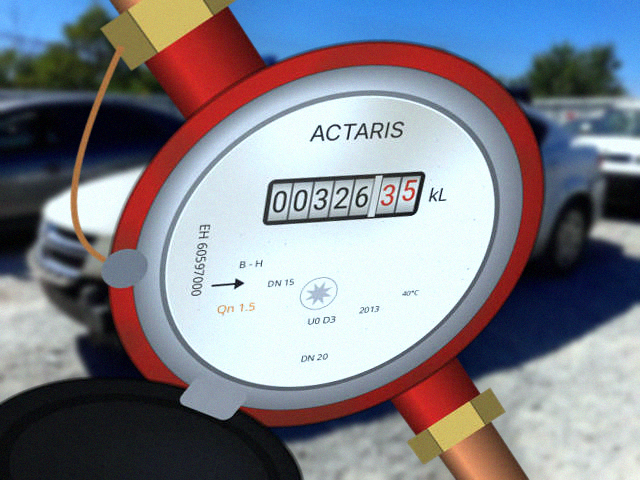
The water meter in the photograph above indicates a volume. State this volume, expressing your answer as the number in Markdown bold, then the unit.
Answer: **326.35** kL
